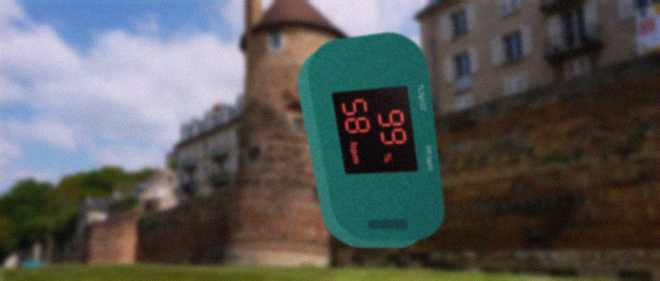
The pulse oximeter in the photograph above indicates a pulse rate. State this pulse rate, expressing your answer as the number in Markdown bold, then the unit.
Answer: **58** bpm
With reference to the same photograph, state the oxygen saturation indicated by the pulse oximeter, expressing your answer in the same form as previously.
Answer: **99** %
